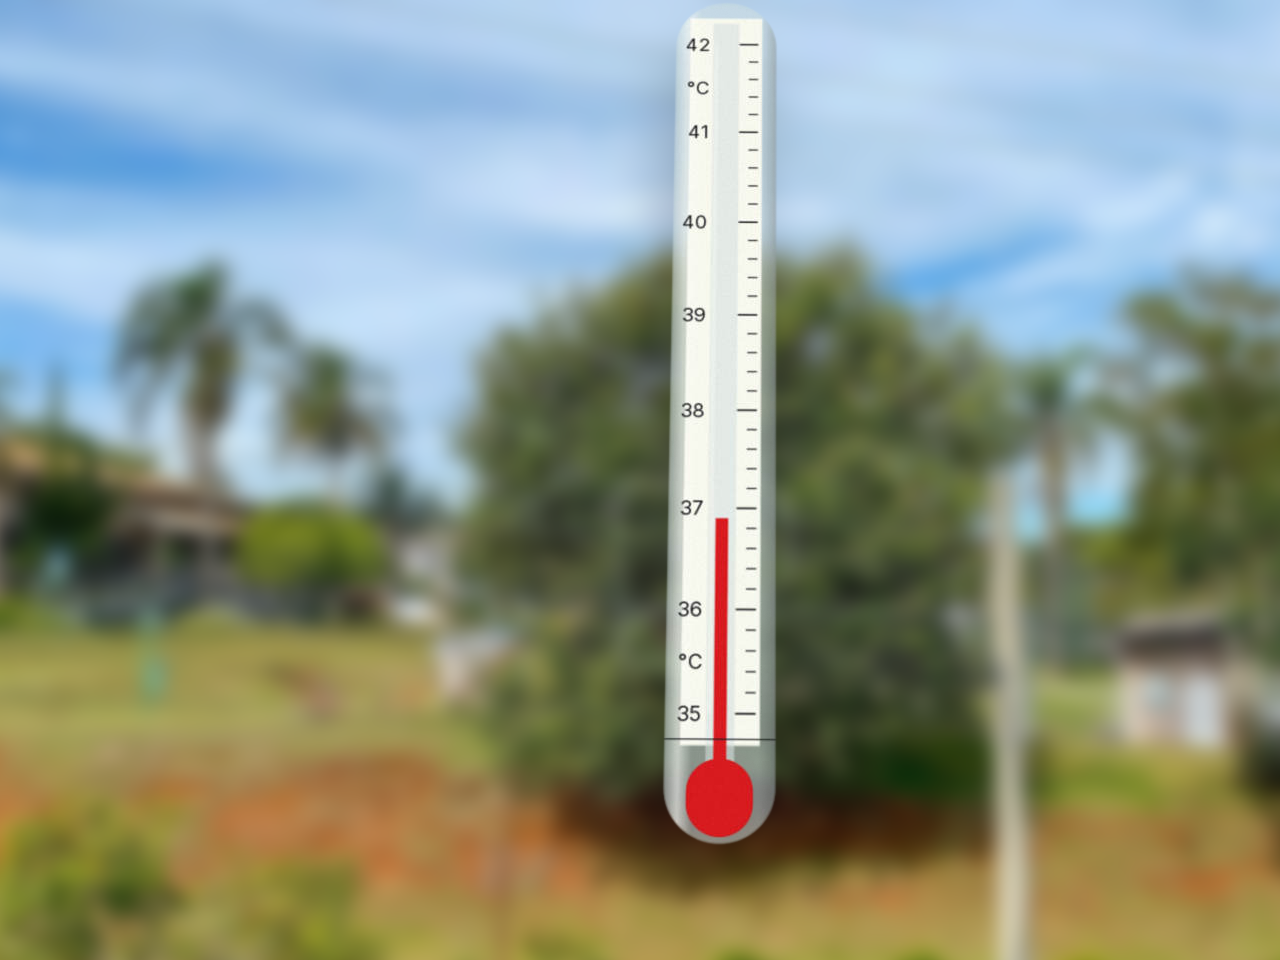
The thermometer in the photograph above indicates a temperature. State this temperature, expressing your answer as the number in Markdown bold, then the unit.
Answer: **36.9** °C
